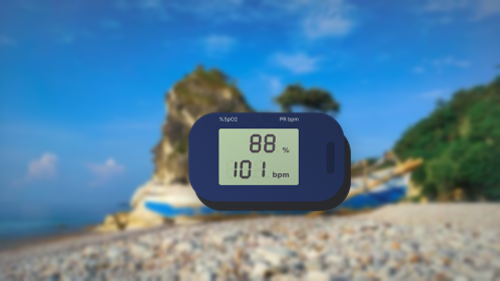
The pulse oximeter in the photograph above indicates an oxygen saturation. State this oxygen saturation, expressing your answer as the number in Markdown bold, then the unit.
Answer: **88** %
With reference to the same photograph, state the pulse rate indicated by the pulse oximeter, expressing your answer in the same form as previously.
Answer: **101** bpm
